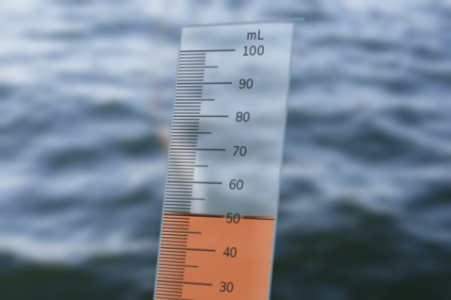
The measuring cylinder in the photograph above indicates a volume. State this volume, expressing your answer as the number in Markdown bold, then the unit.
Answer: **50** mL
